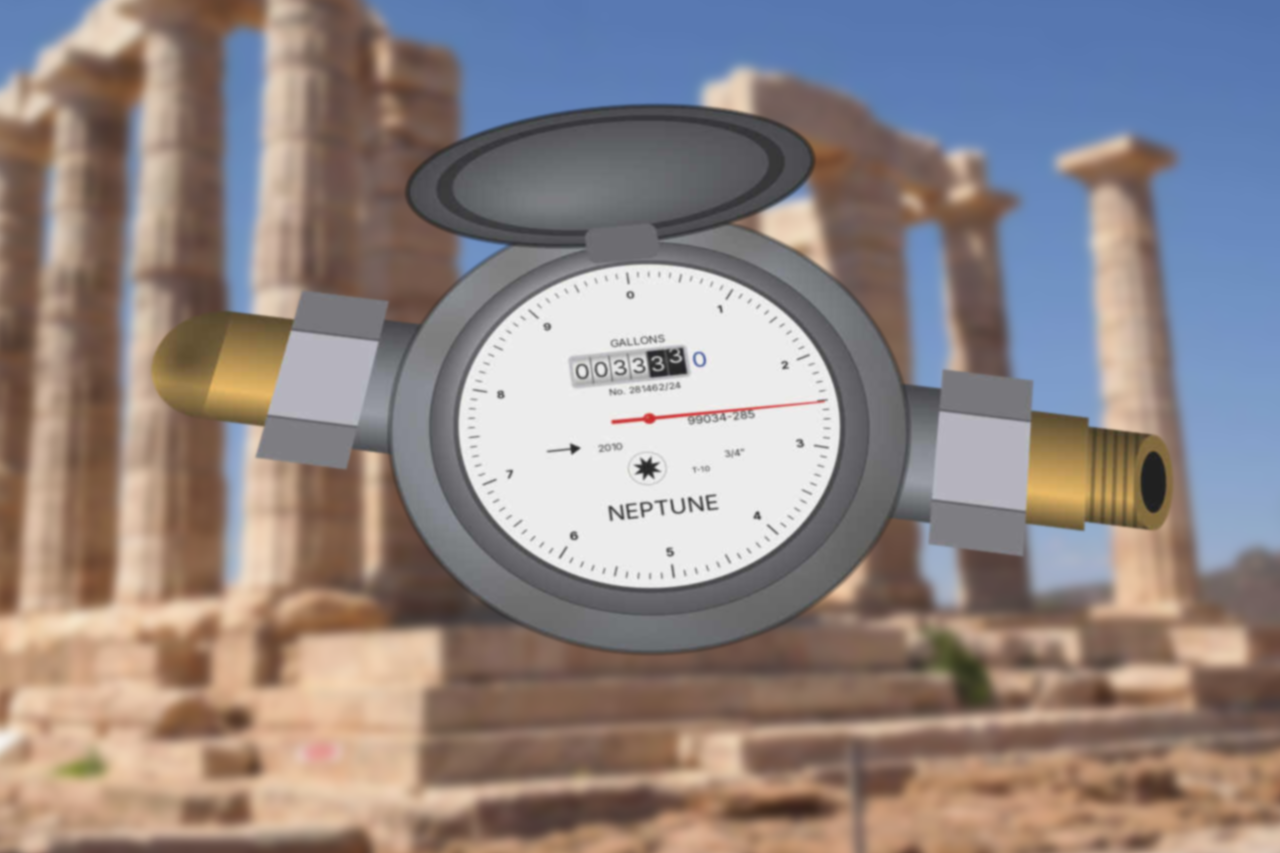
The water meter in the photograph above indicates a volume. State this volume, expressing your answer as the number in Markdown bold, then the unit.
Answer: **33332.5** gal
